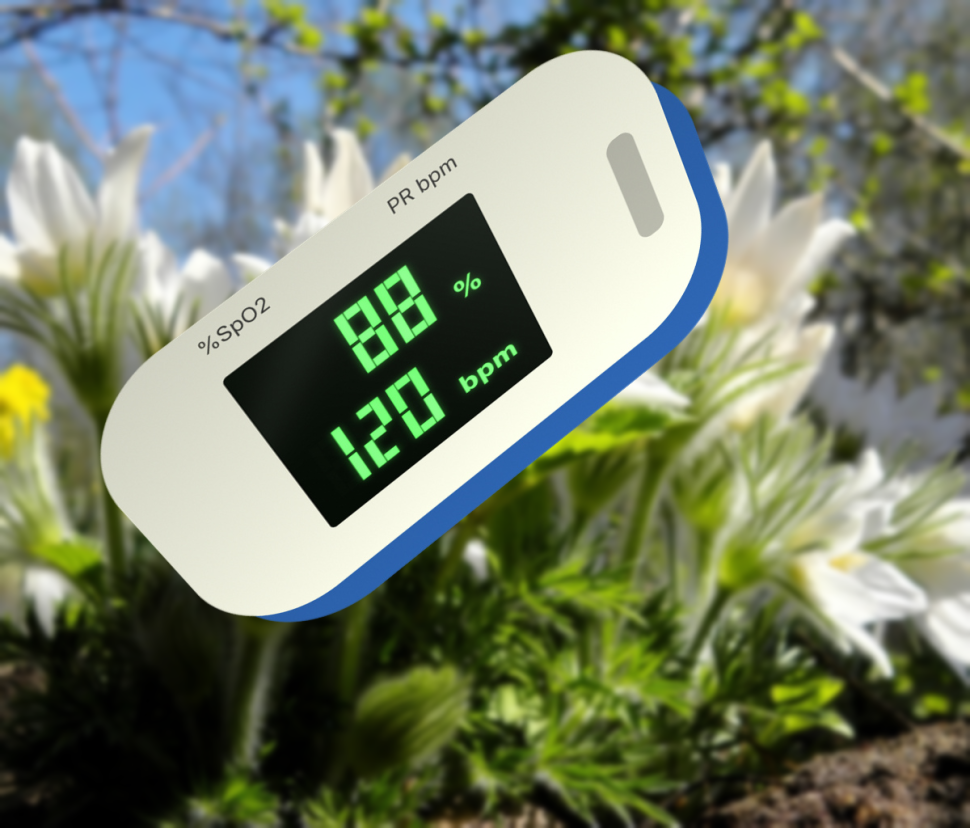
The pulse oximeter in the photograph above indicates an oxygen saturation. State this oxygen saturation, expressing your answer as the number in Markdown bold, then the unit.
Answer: **88** %
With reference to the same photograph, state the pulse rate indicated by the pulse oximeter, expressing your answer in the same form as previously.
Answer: **120** bpm
